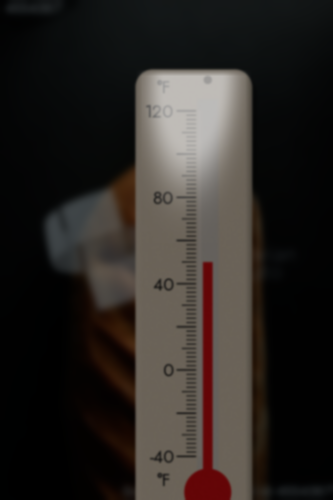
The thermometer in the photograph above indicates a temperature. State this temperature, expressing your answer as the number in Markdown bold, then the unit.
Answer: **50** °F
